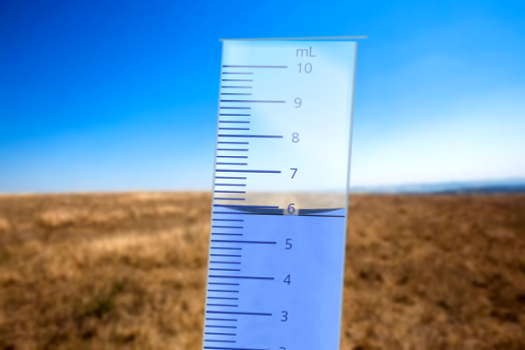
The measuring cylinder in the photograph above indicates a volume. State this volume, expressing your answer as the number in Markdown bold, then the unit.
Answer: **5.8** mL
